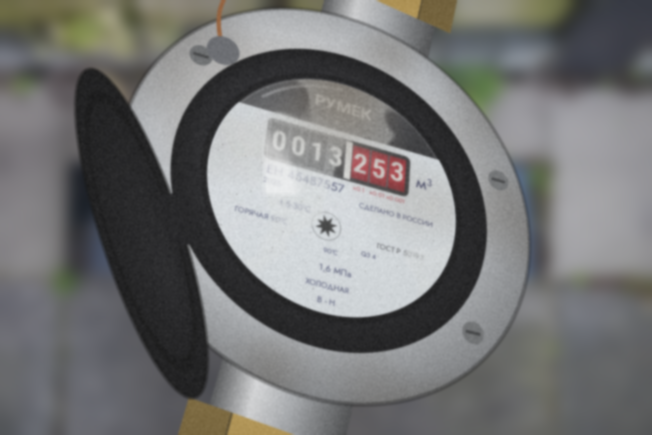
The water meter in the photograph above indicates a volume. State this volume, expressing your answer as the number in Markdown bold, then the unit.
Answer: **13.253** m³
